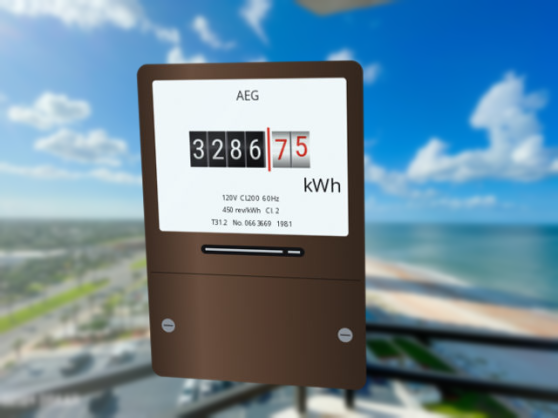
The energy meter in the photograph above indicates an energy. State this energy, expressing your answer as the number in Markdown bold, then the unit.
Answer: **3286.75** kWh
